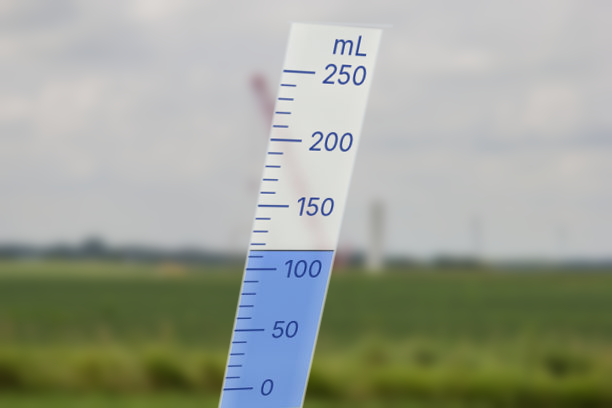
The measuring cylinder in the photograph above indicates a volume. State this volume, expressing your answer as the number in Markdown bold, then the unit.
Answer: **115** mL
